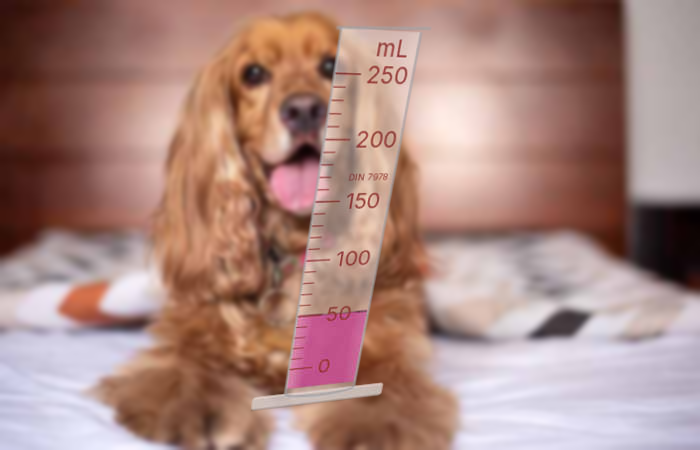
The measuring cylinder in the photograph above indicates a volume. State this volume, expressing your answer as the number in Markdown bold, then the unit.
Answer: **50** mL
